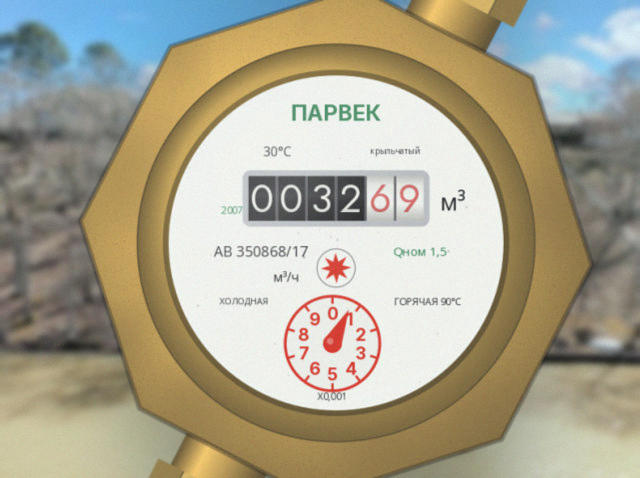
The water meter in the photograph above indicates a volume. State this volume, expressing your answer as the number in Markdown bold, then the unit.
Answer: **32.690** m³
